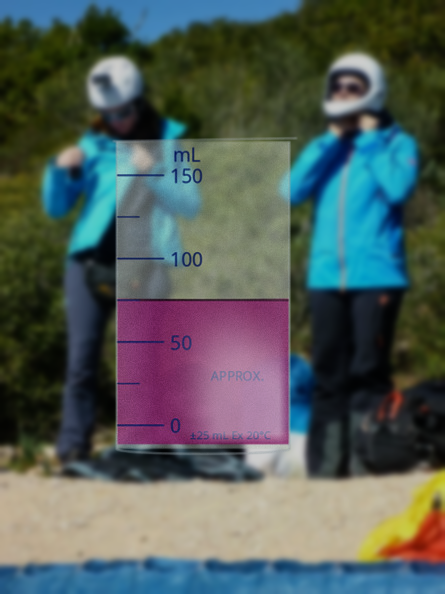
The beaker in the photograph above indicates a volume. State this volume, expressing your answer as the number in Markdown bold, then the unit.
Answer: **75** mL
